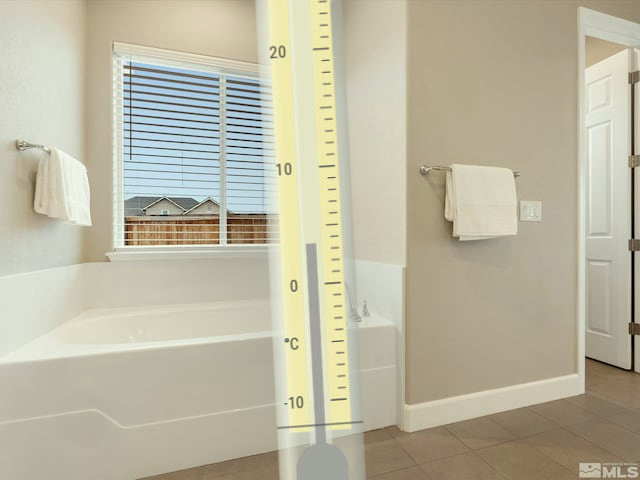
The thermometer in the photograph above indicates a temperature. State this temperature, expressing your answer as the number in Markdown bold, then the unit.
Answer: **3.5** °C
